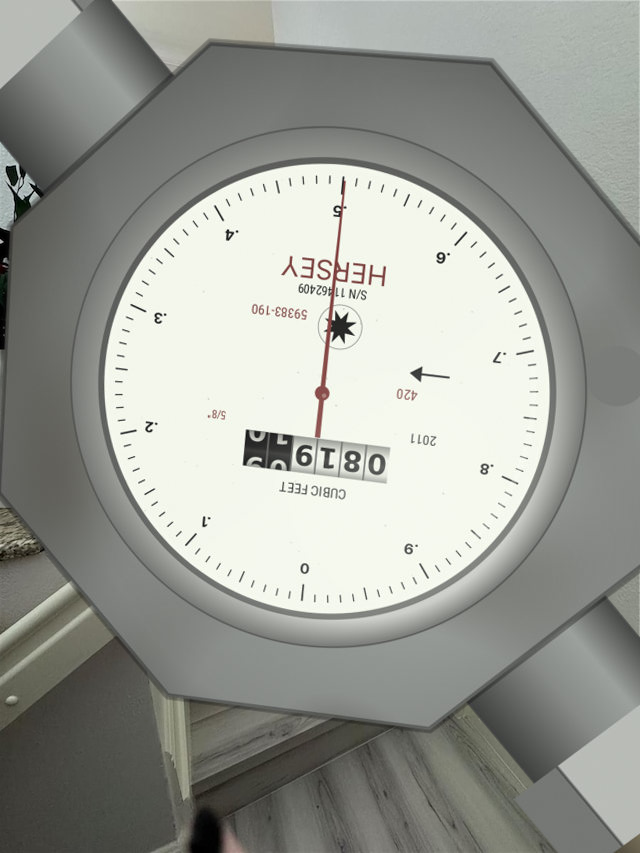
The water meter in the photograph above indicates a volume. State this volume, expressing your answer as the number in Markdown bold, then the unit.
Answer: **81909.50** ft³
